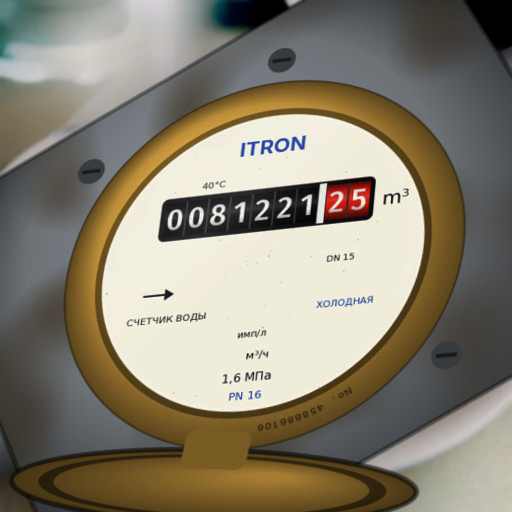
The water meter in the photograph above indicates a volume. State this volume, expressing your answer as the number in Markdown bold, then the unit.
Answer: **81221.25** m³
